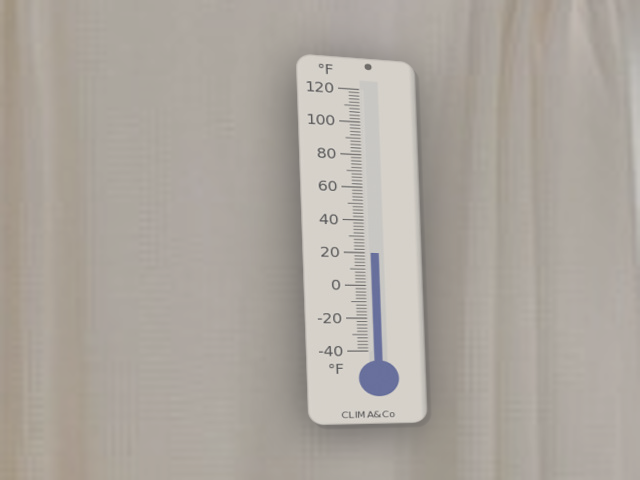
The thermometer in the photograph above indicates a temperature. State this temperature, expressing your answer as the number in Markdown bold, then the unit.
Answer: **20** °F
